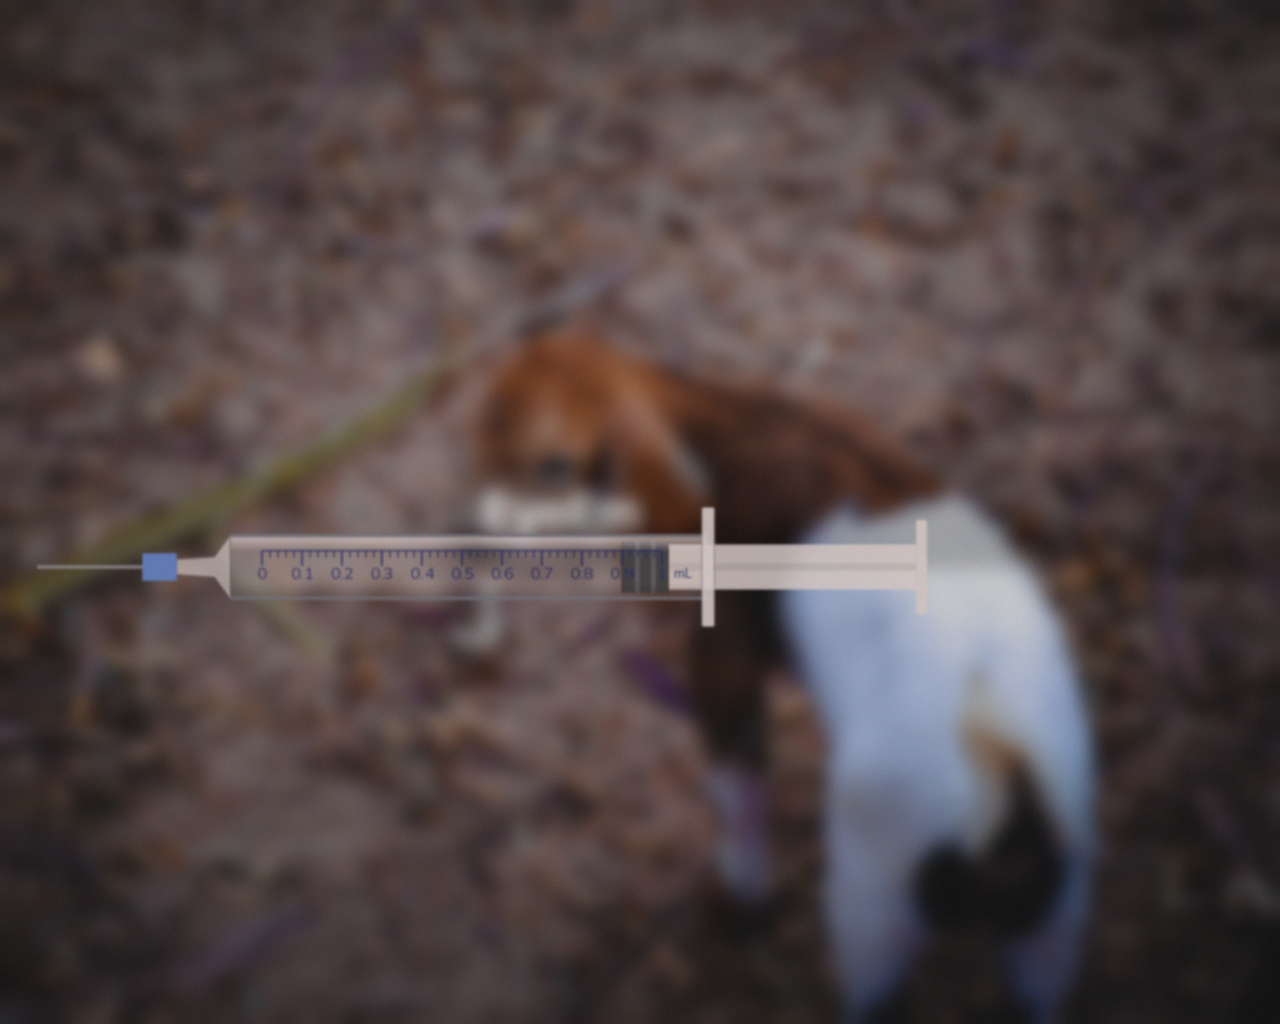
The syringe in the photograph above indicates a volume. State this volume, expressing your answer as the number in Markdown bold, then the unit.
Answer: **0.9** mL
